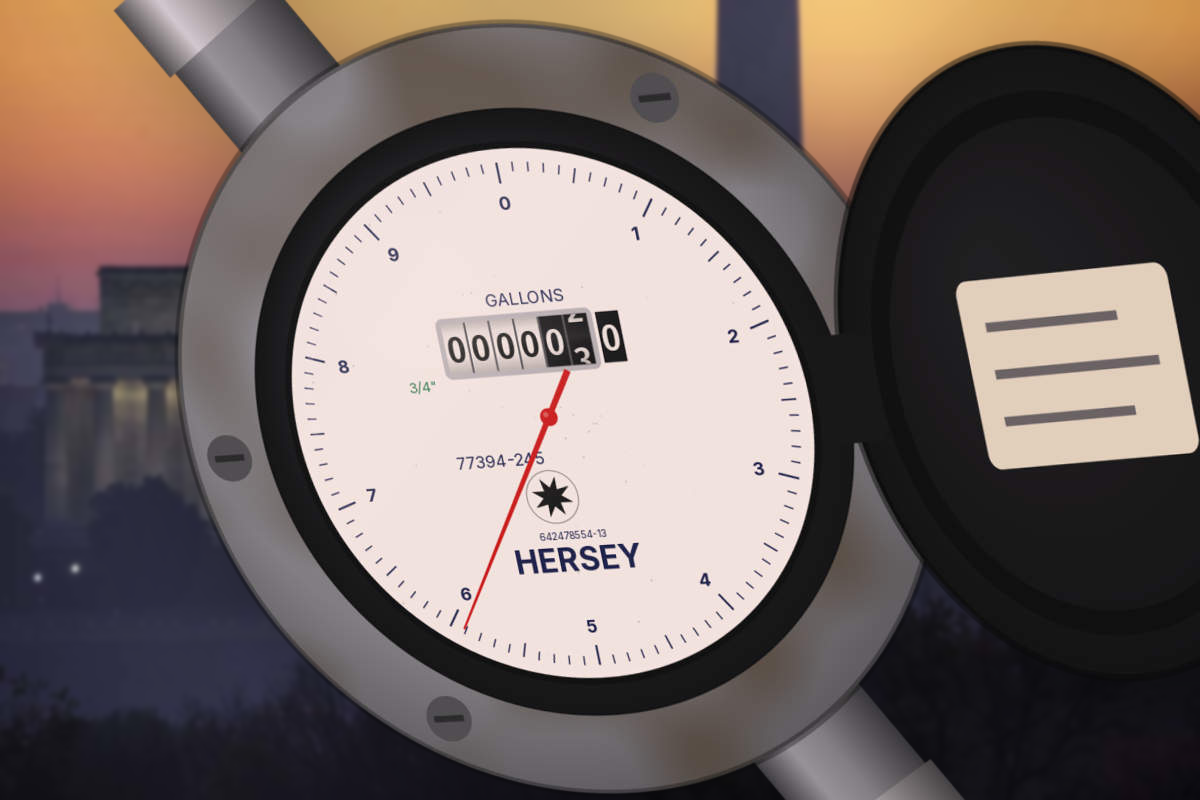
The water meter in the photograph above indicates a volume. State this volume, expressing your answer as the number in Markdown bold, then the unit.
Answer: **25.9** gal
